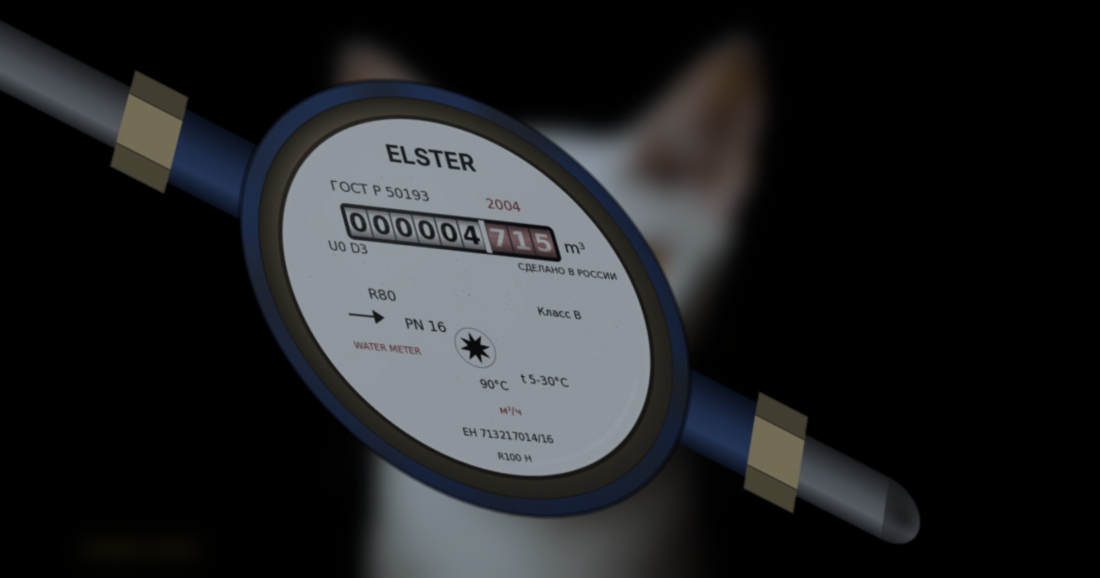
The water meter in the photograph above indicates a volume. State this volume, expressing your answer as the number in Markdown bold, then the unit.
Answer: **4.715** m³
